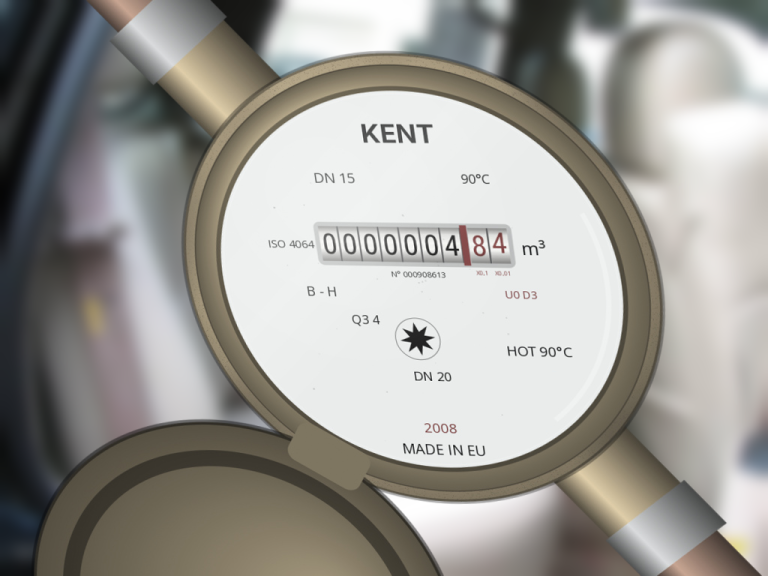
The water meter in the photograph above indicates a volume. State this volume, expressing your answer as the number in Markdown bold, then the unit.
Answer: **4.84** m³
